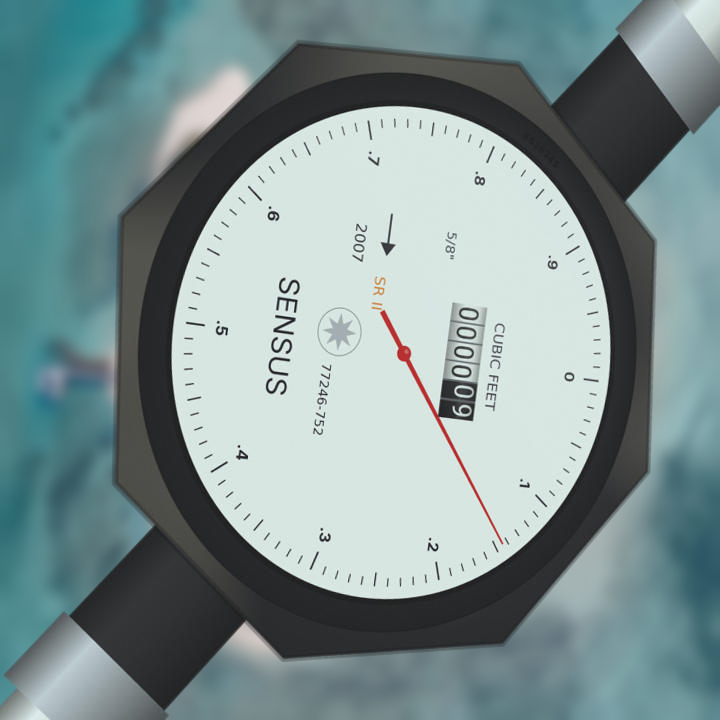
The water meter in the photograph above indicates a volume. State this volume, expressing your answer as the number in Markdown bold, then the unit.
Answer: **9.14** ft³
